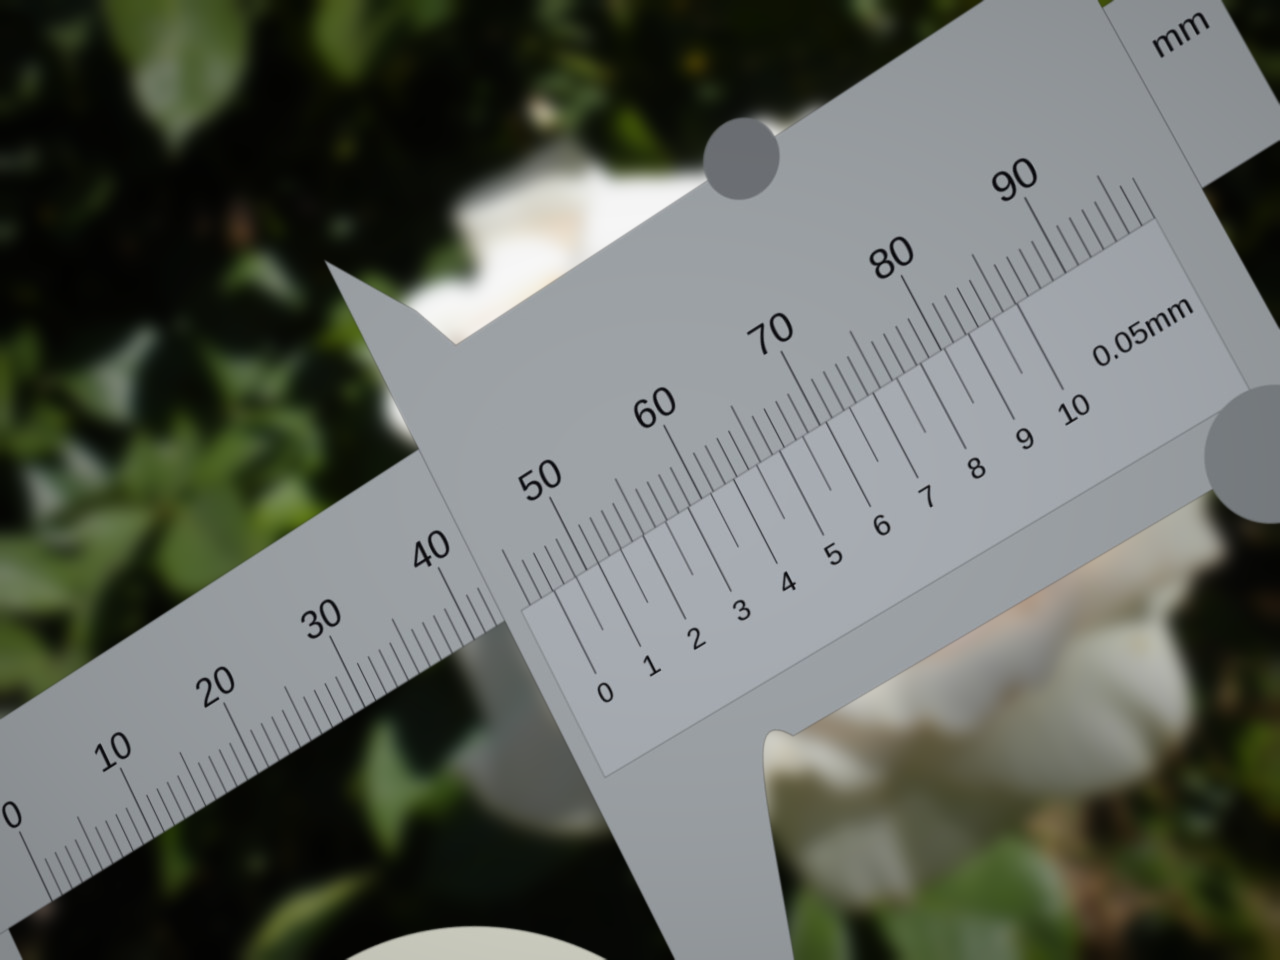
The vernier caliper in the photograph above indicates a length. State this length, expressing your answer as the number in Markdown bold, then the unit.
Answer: **47.1** mm
